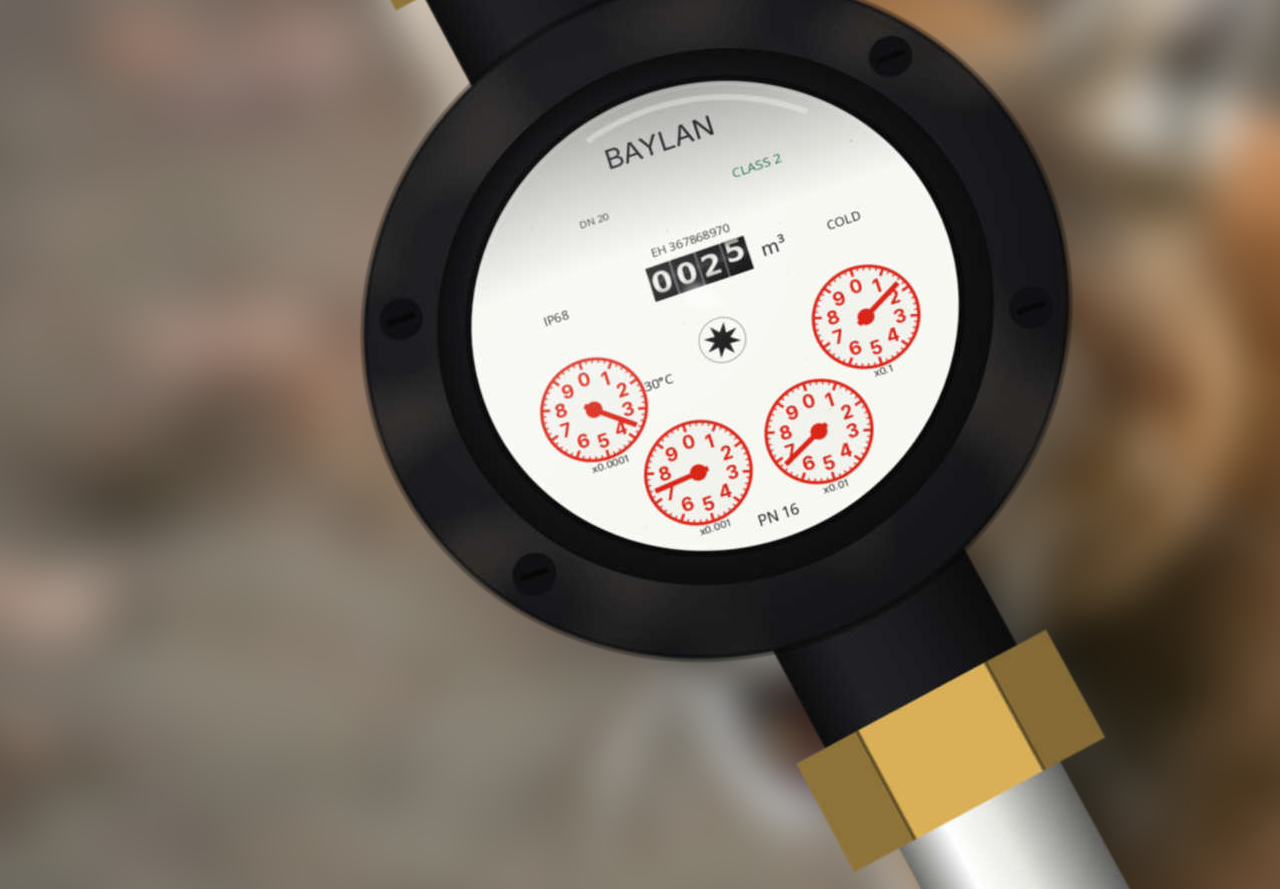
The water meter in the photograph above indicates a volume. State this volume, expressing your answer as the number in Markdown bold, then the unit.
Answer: **25.1673** m³
